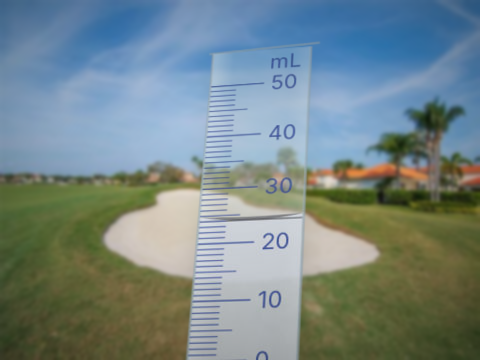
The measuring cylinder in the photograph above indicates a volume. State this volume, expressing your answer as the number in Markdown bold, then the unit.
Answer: **24** mL
